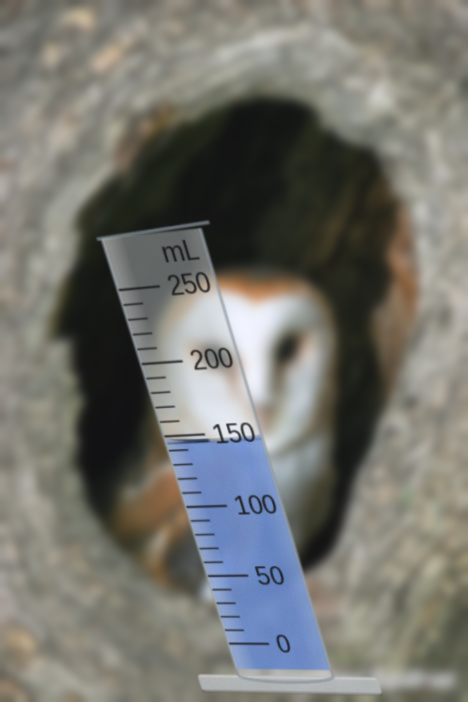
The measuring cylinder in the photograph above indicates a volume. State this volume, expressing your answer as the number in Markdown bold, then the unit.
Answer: **145** mL
